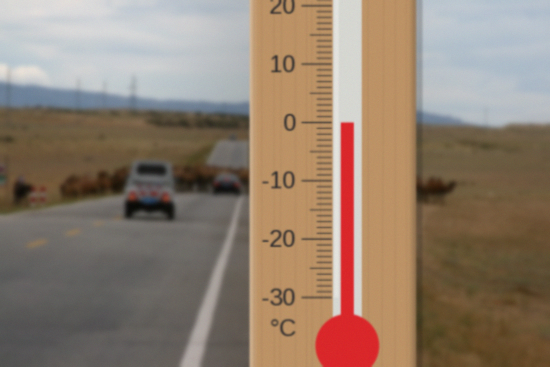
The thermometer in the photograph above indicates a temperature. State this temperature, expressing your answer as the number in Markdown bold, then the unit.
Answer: **0** °C
